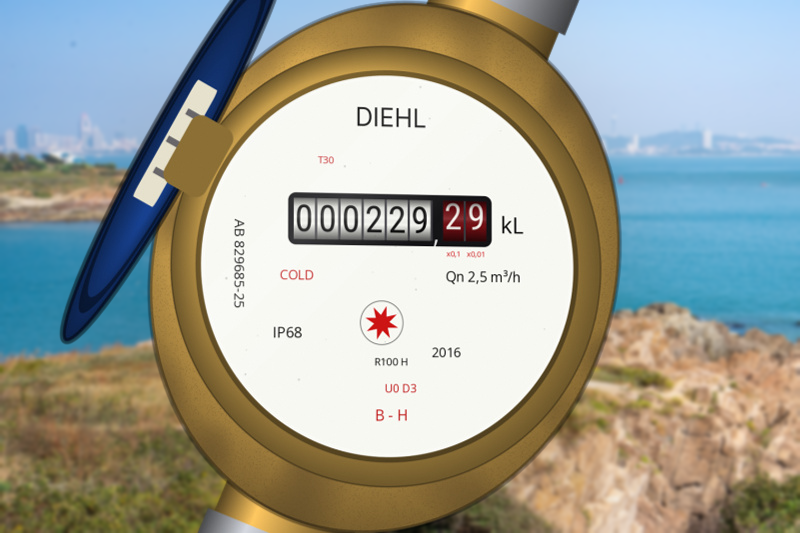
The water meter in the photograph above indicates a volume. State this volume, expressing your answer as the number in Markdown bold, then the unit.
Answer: **229.29** kL
